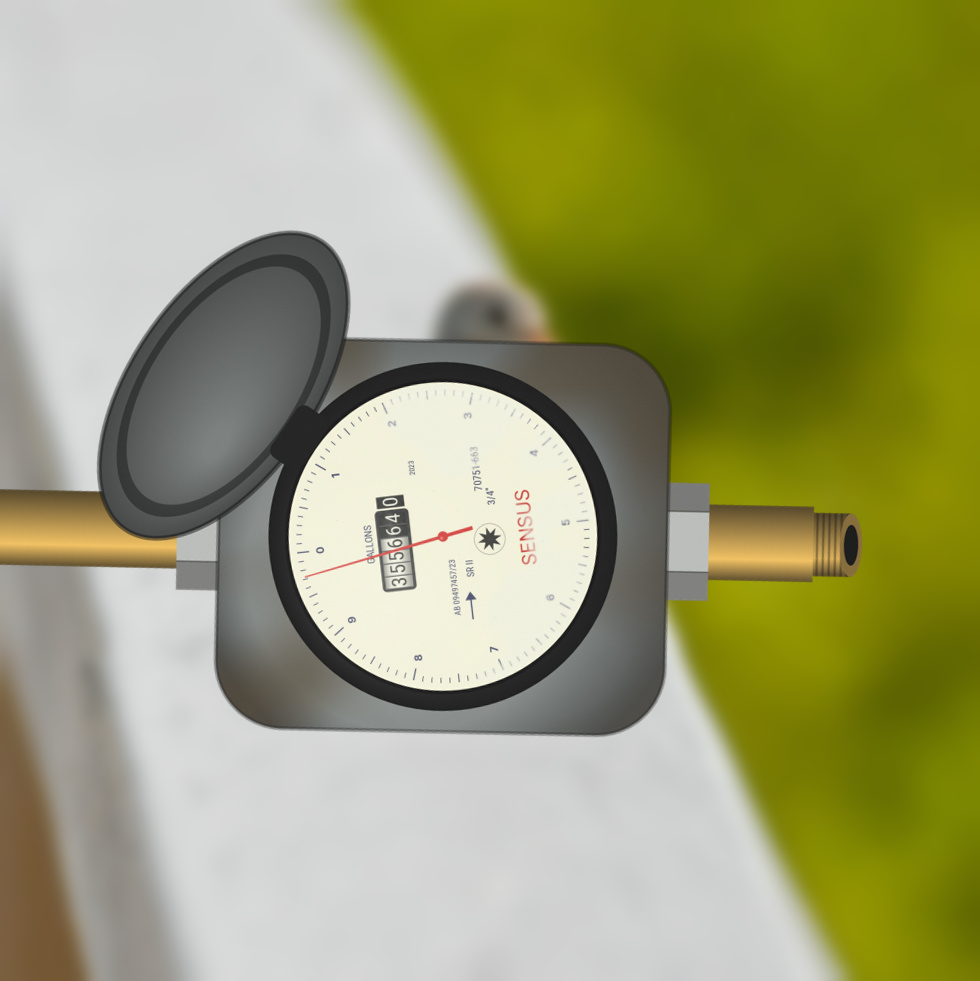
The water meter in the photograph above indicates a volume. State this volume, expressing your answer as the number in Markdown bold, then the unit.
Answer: **3556639.7** gal
